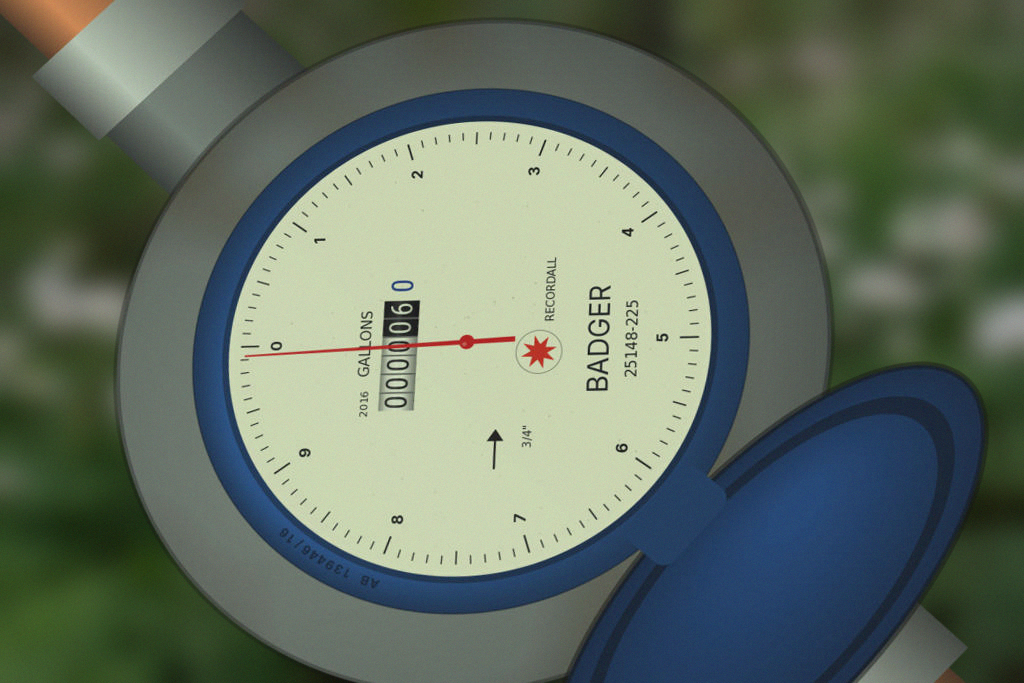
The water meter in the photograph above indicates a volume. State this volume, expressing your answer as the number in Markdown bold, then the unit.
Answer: **59.9** gal
